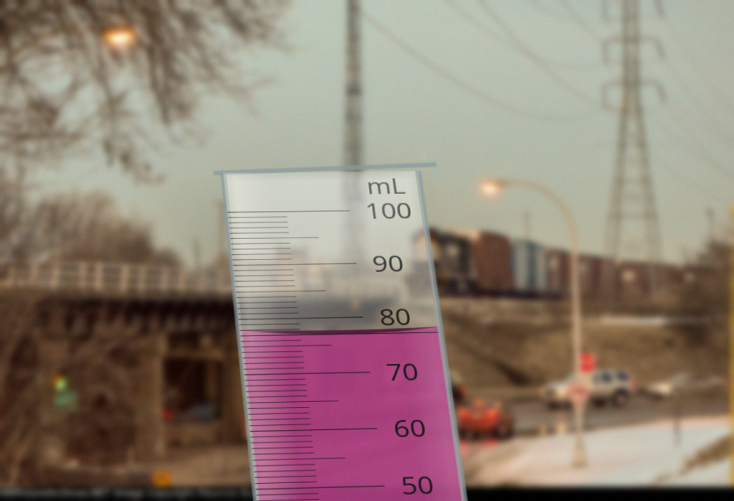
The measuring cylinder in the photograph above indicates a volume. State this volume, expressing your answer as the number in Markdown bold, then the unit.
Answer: **77** mL
